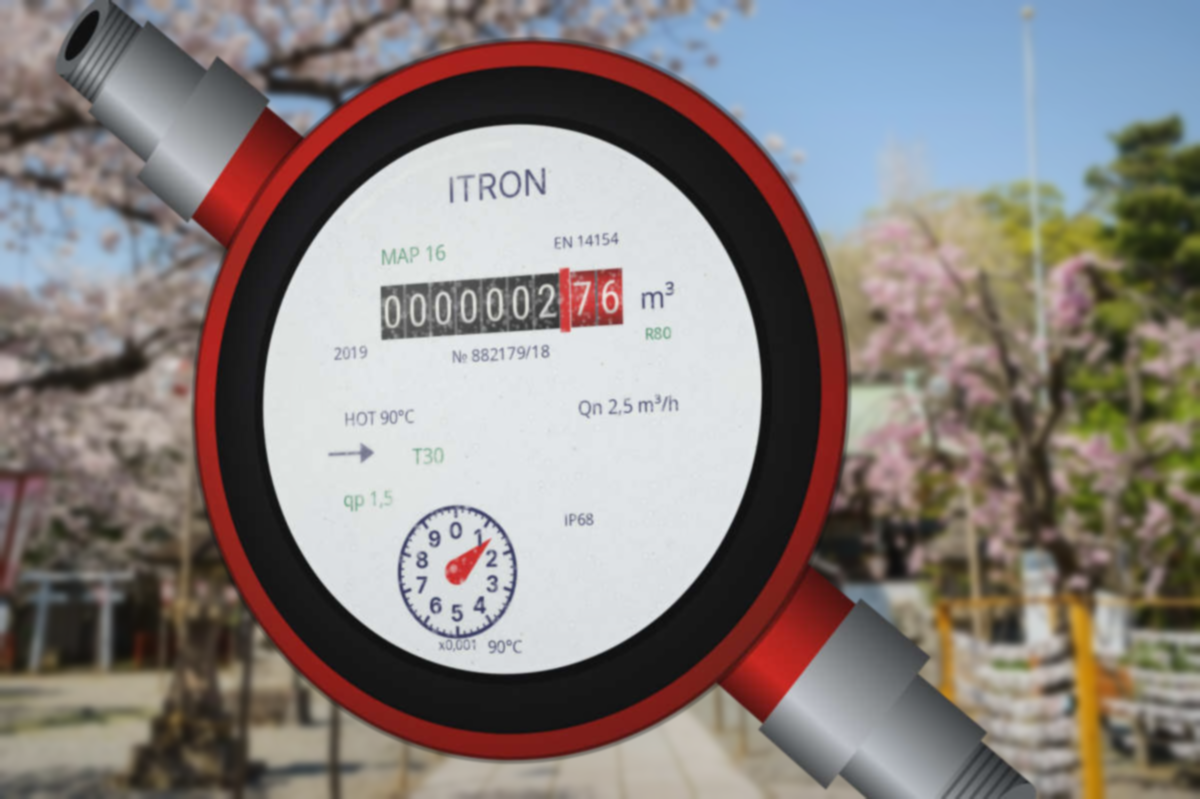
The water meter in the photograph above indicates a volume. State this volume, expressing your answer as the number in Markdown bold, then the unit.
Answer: **2.761** m³
